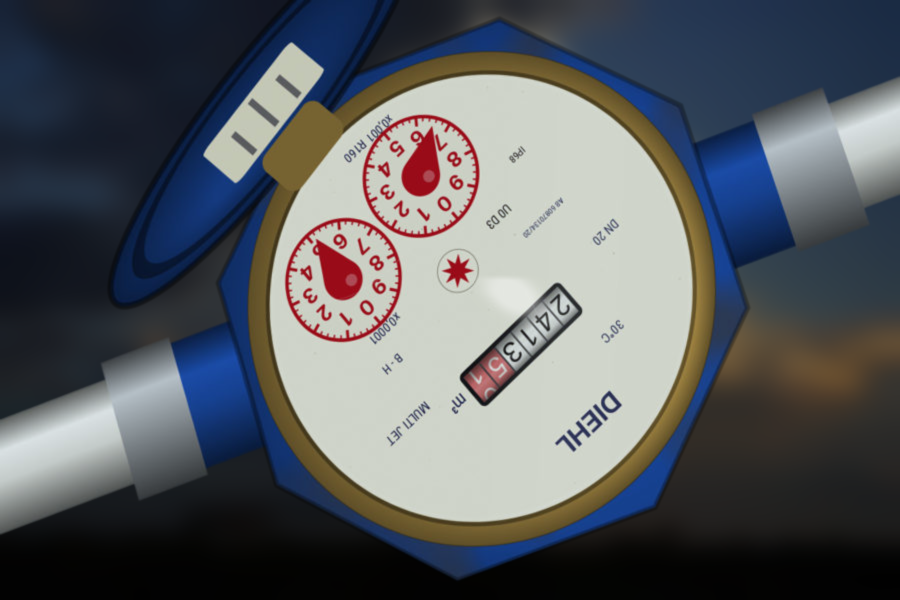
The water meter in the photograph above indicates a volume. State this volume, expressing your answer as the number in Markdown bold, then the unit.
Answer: **2413.5065** m³
